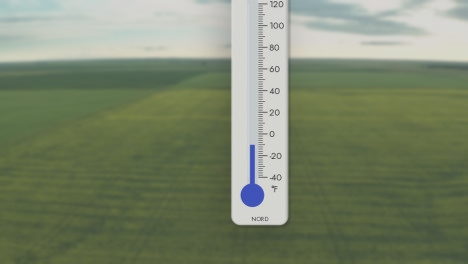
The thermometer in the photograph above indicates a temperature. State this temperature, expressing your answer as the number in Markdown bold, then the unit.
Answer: **-10** °F
